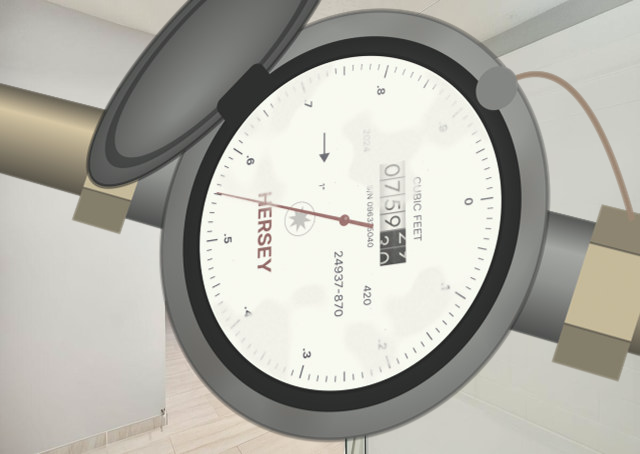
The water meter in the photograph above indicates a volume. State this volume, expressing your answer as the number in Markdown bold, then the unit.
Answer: **75929.55** ft³
